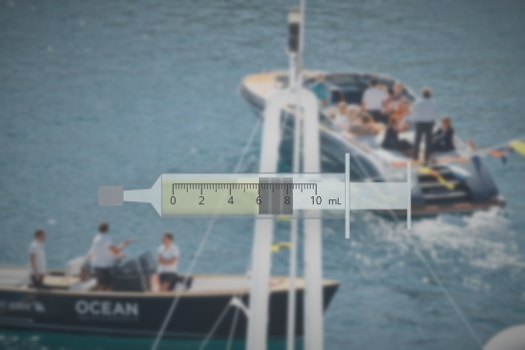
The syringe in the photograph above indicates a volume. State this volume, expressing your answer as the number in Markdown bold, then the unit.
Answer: **6** mL
